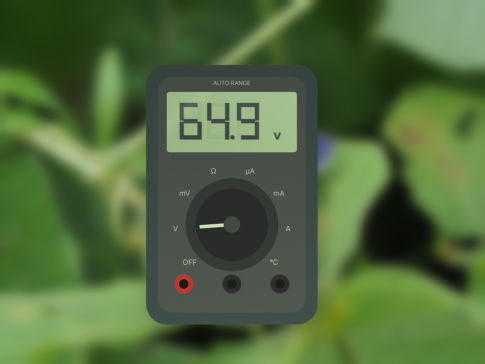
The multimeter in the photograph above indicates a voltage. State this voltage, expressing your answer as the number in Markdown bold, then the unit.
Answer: **64.9** V
